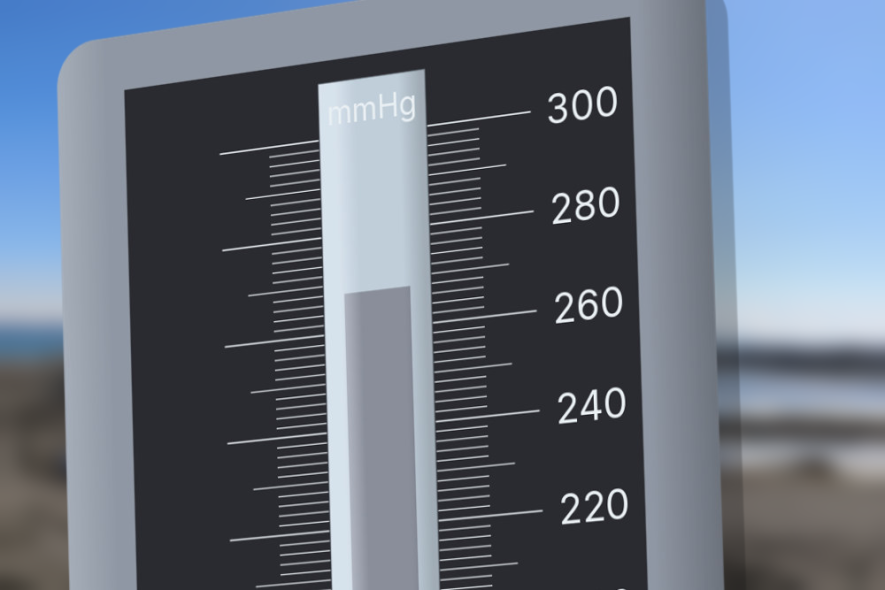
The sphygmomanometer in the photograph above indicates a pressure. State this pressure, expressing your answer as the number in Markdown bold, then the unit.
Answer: **268** mmHg
